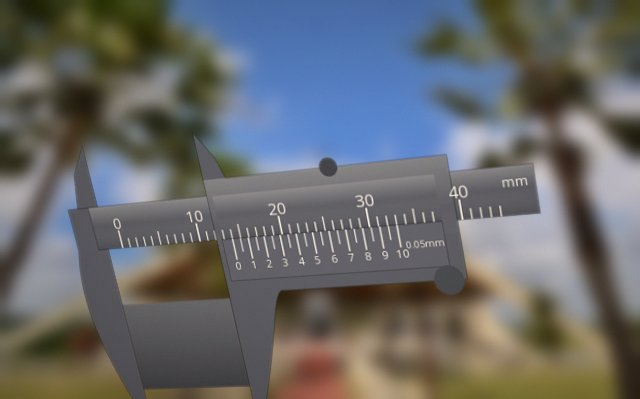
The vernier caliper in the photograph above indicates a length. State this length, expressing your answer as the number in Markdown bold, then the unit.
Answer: **14.0** mm
